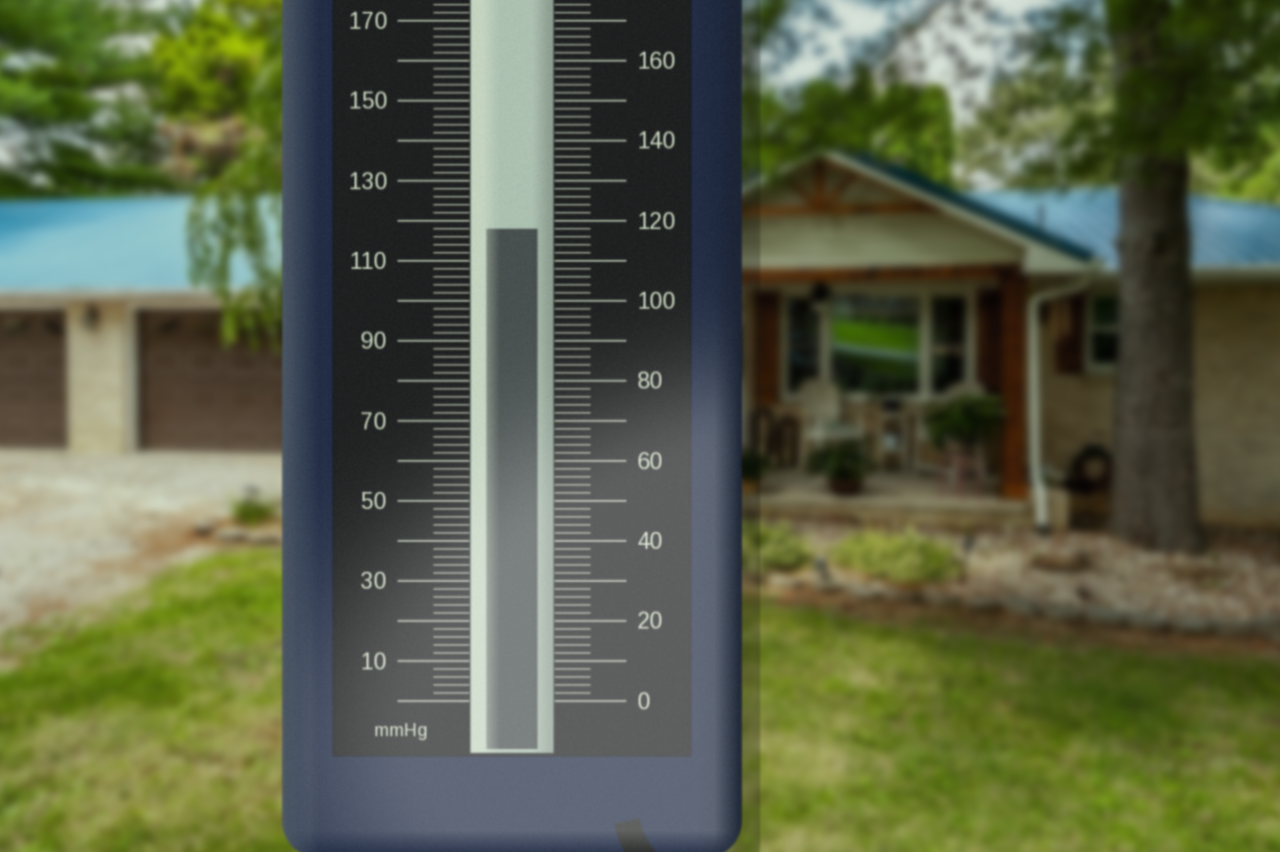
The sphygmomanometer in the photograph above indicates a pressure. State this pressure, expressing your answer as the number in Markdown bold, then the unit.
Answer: **118** mmHg
